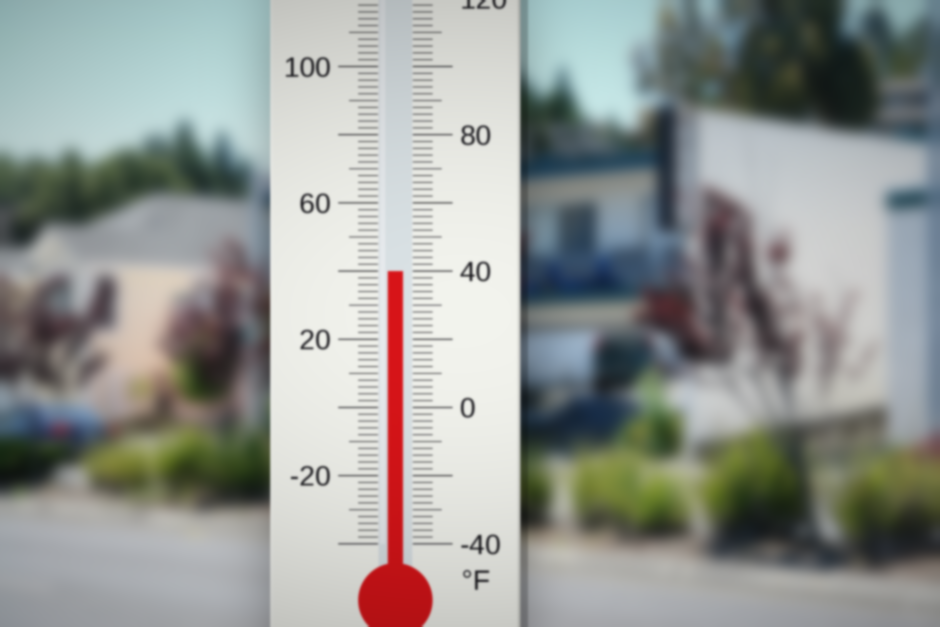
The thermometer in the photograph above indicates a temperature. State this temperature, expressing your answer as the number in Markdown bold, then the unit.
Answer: **40** °F
